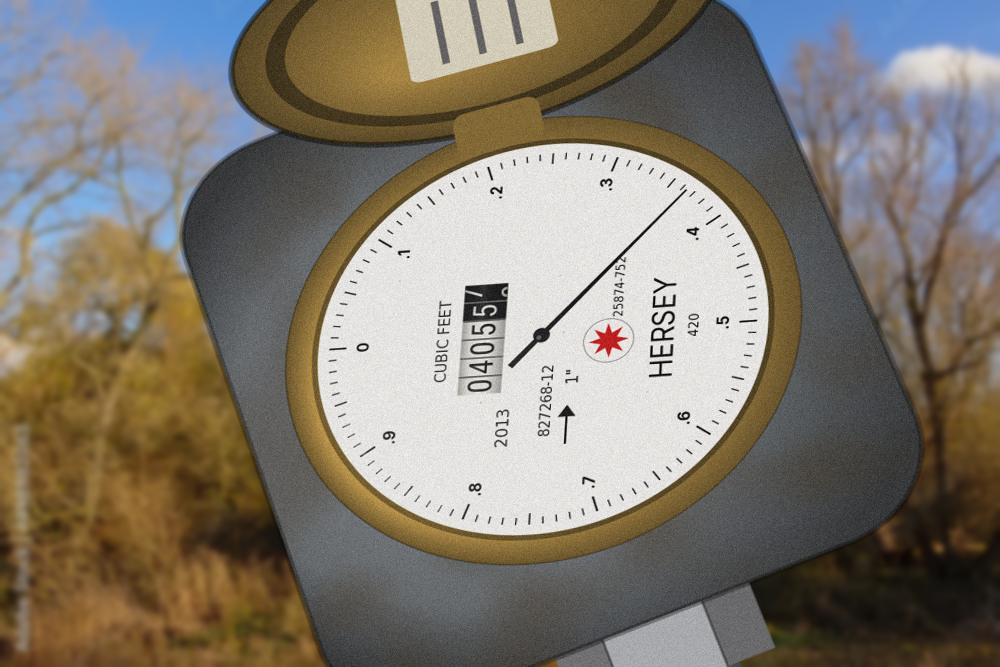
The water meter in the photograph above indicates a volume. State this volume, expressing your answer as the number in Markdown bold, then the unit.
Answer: **40557.36** ft³
